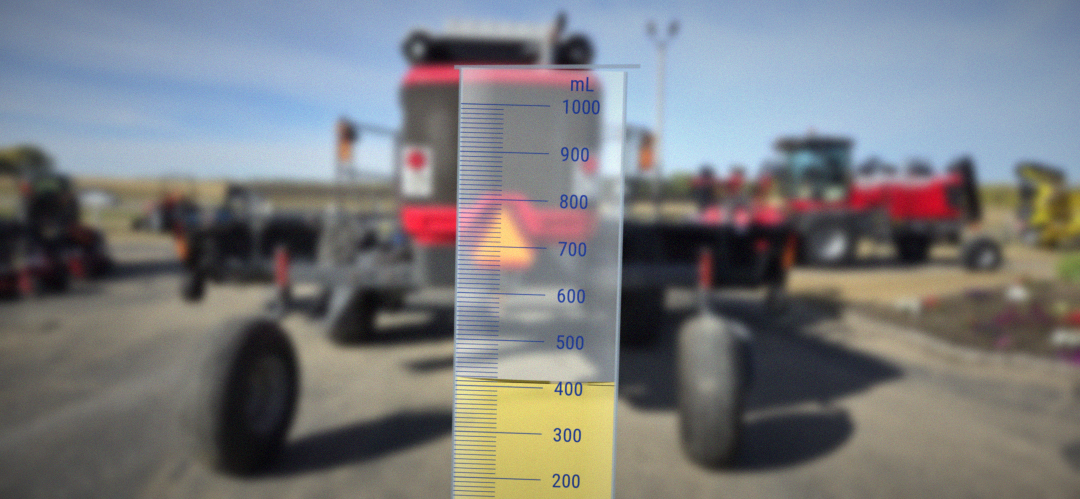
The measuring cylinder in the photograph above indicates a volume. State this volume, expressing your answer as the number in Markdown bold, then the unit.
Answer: **410** mL
